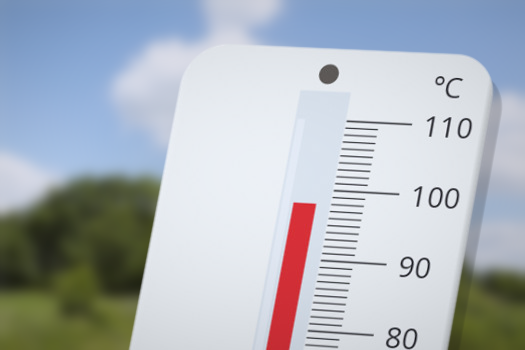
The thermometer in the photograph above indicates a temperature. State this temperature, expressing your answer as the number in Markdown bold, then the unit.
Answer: **98** °C
